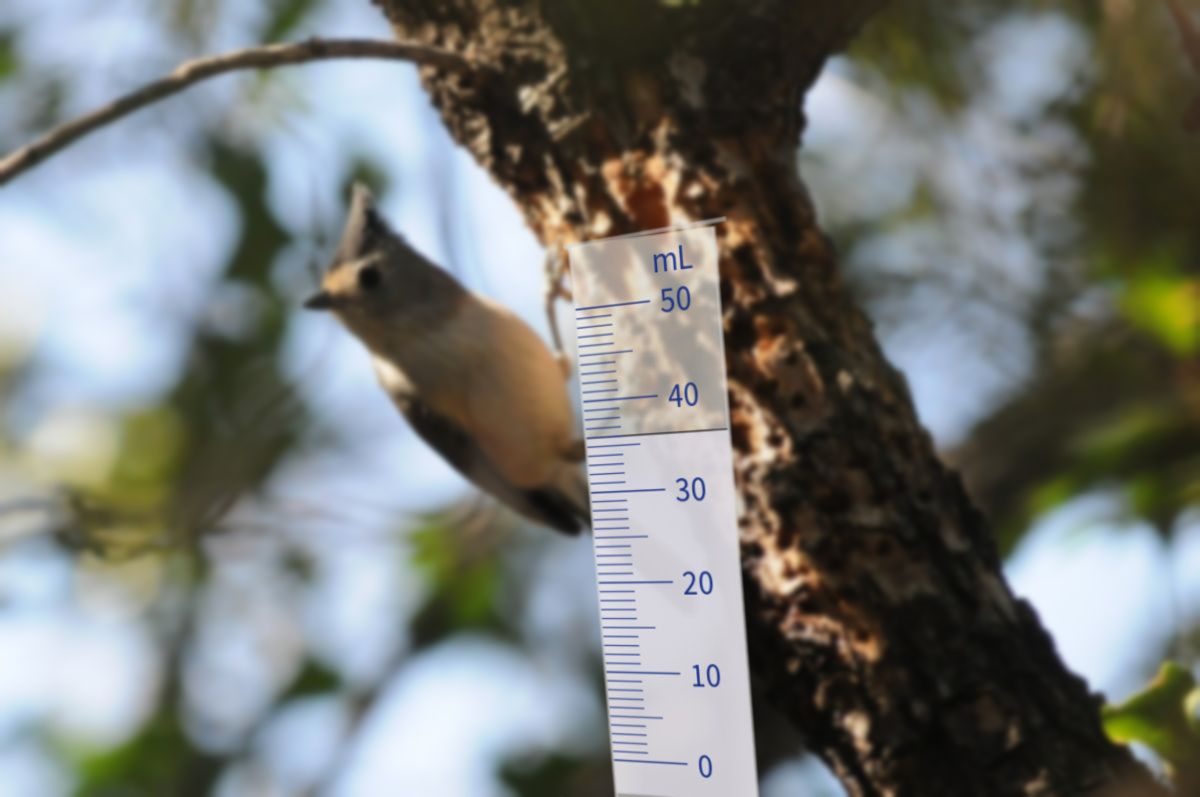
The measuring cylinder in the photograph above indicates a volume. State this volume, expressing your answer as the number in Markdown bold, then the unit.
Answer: **36** mL
